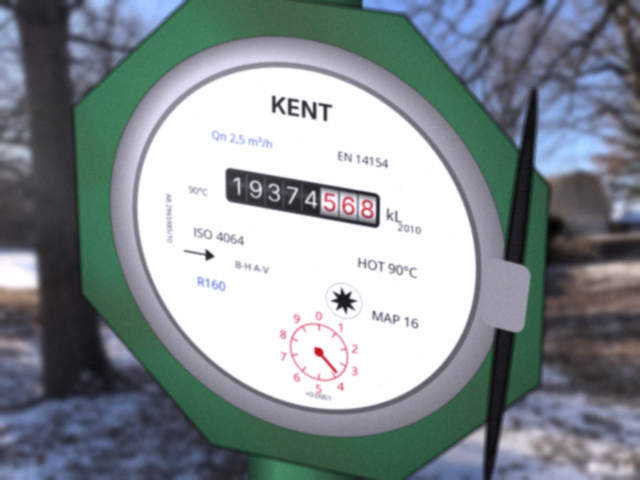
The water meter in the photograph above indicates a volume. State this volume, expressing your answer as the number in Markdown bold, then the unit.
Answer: **19374.5683** kL
